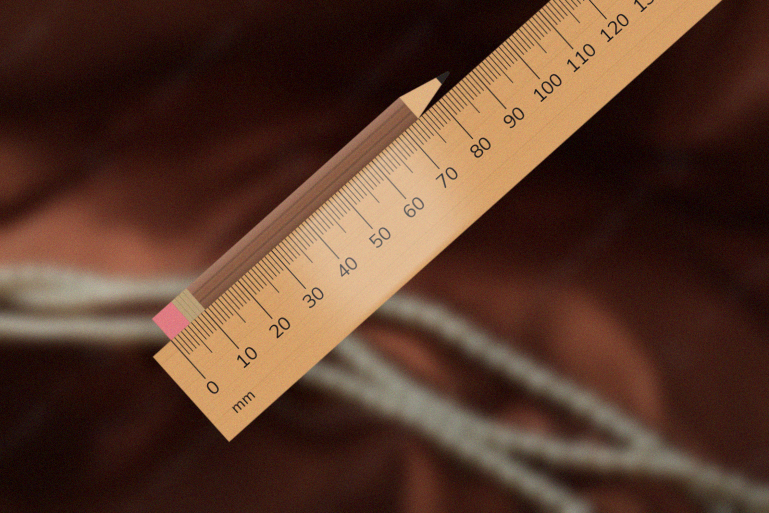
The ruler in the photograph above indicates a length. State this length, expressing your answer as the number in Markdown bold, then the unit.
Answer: **86** mm
